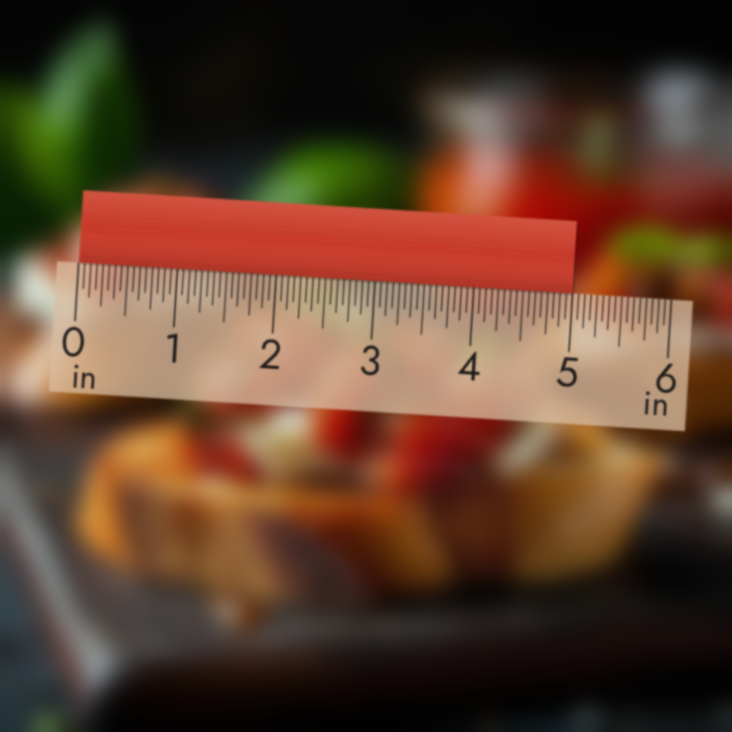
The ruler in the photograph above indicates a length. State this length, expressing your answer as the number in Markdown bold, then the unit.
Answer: **5** in
